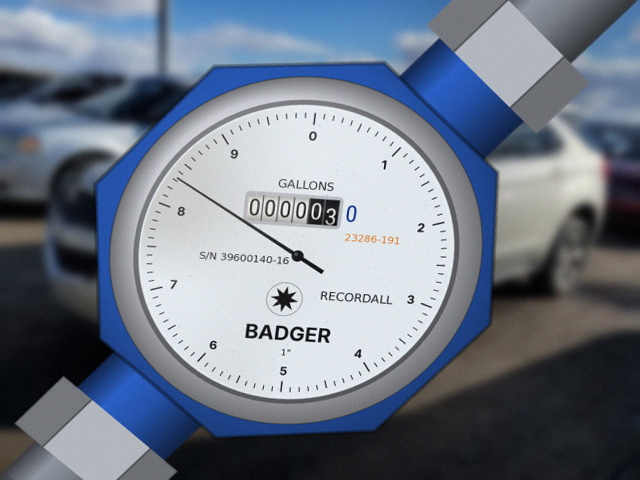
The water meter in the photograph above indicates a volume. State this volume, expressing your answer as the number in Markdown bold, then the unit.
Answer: **28.3** gal
